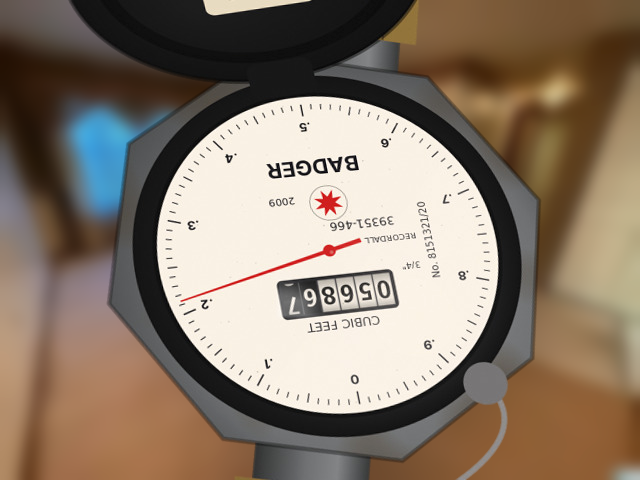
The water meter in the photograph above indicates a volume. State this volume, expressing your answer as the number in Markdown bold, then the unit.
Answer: **56867.21** ft³
